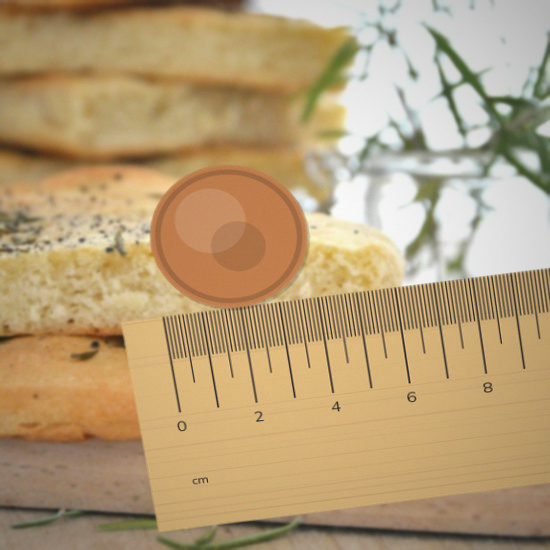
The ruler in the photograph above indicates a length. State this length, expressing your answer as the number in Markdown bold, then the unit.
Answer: **4** cm
